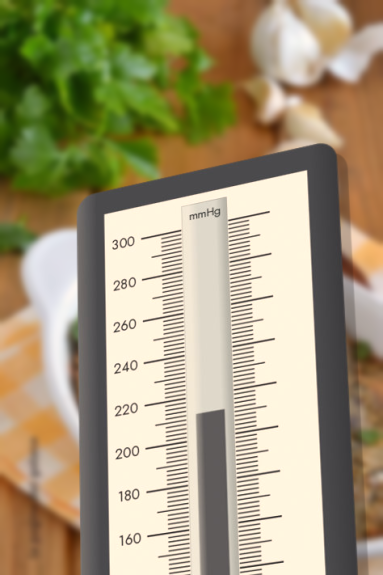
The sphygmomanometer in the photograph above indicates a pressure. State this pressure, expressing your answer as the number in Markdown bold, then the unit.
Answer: **212** mmHg
